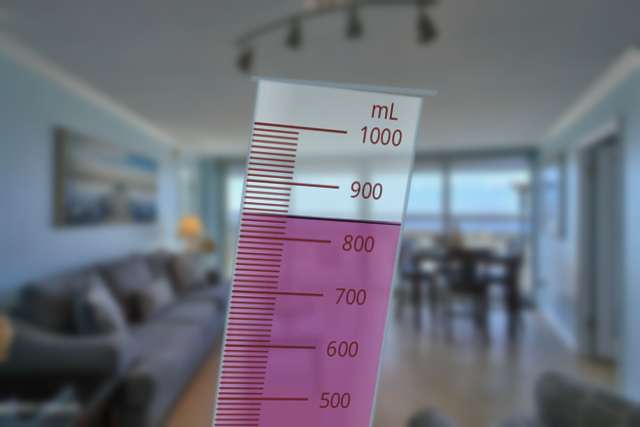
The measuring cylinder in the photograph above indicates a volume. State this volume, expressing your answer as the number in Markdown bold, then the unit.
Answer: **840** mL
